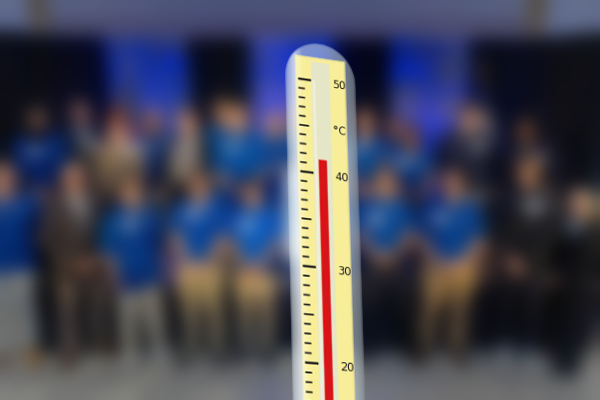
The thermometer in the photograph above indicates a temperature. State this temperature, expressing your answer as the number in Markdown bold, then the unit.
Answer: **41.5** °C
